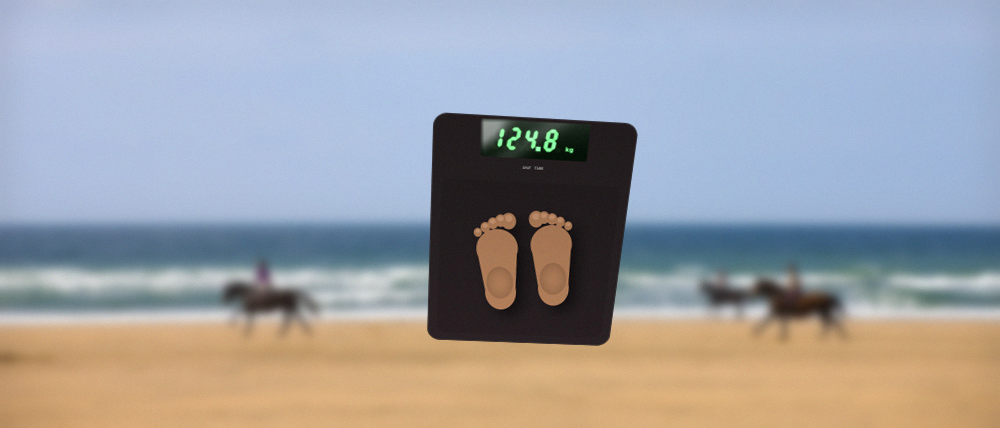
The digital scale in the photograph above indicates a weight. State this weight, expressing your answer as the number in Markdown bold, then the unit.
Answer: **124.8** kg
